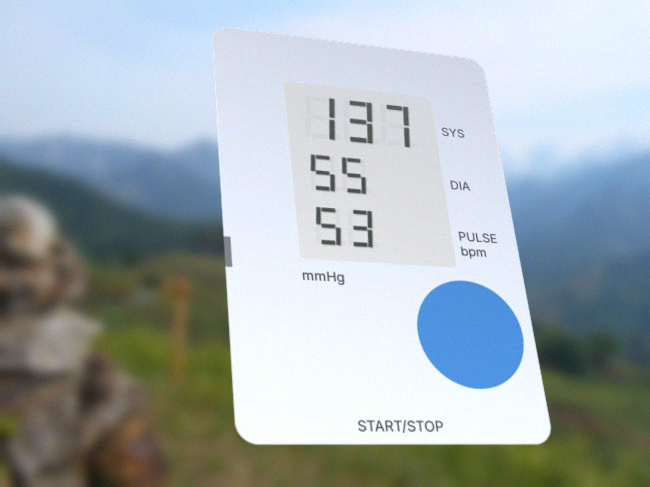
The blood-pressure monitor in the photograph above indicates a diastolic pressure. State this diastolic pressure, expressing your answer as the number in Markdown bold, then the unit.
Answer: **55** mmHg
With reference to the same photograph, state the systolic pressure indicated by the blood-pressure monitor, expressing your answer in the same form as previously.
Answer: **137** mmHg
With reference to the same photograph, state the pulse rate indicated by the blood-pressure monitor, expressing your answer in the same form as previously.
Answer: **53** bpm
